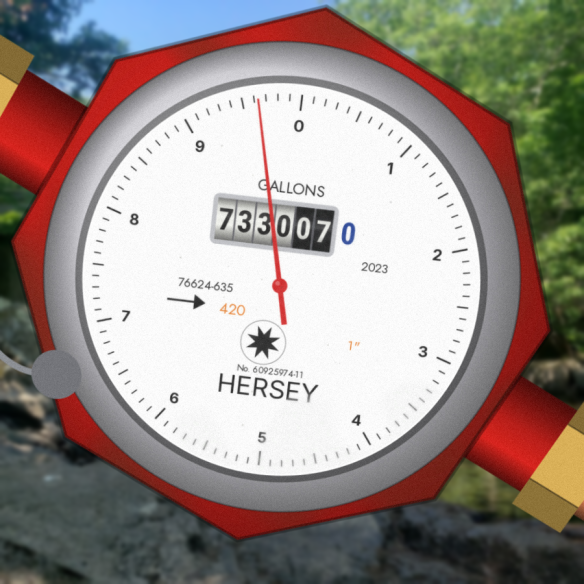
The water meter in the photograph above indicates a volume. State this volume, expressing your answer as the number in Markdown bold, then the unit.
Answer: **7330069.6** gal
